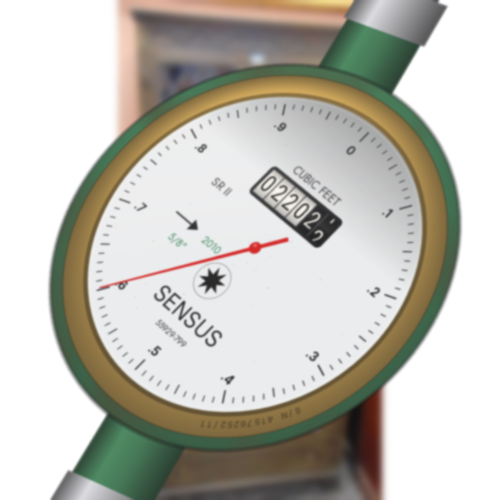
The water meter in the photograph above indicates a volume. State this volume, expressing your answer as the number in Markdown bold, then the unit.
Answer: **22021.60** ft³
